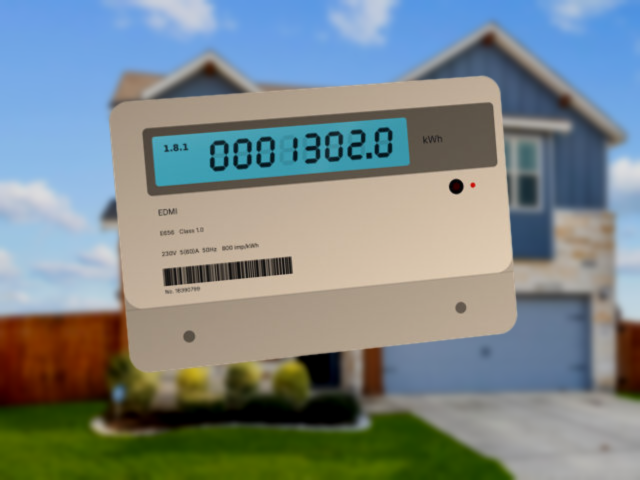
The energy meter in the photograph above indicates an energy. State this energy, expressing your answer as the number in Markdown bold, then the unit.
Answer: **1302.0** kWh
